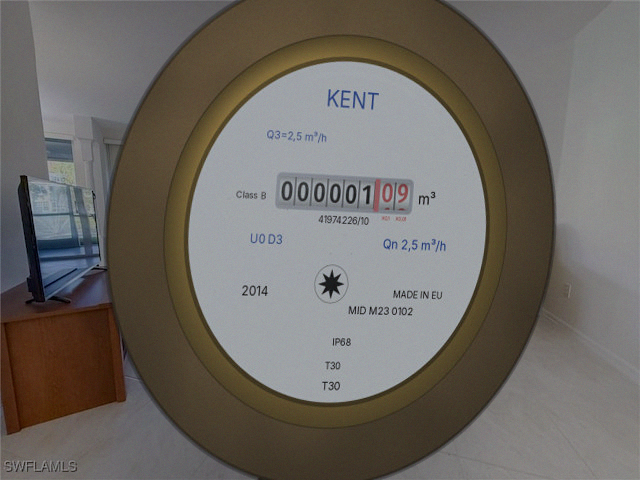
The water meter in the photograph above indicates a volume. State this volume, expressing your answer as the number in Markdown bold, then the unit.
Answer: **1.09** m³
